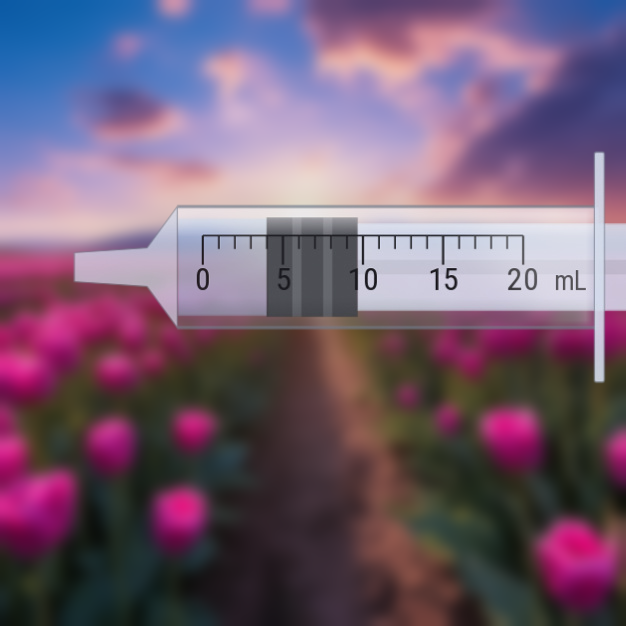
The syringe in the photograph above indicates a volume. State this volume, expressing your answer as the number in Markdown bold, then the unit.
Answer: **4** mL
